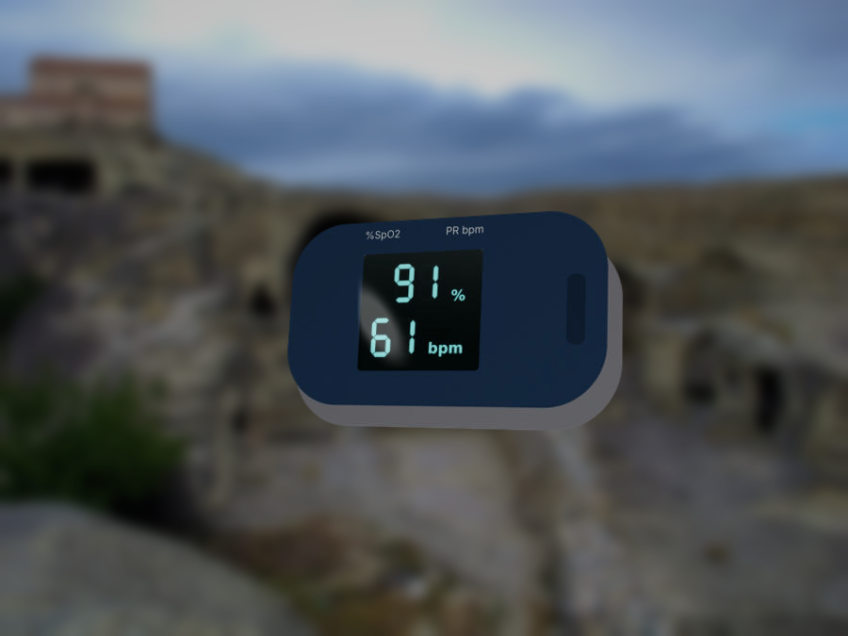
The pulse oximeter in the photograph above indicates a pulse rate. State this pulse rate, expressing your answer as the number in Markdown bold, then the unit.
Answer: **61** bpm
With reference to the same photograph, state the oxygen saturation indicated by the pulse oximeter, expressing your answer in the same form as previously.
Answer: **91** %
